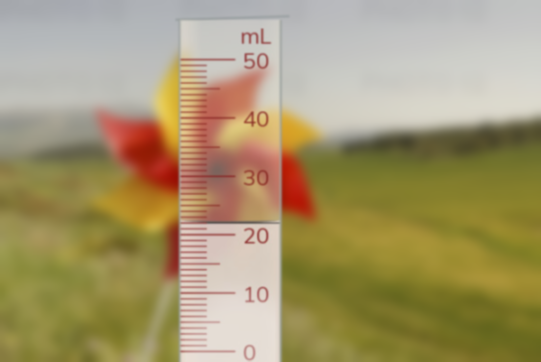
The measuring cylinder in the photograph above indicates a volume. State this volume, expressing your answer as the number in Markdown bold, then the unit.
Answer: **22** mL
